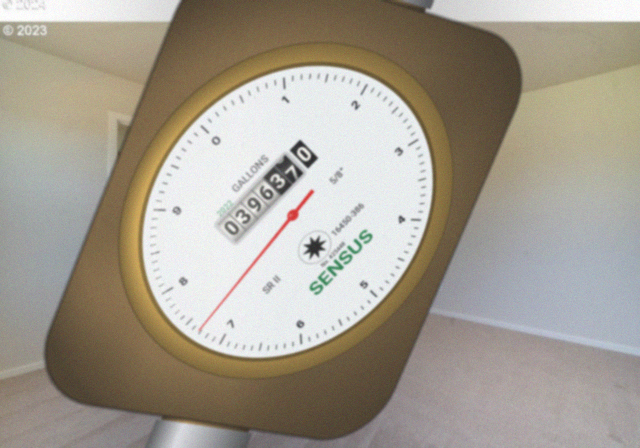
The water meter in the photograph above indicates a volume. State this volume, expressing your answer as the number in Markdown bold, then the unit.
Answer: **396367.3** gal
